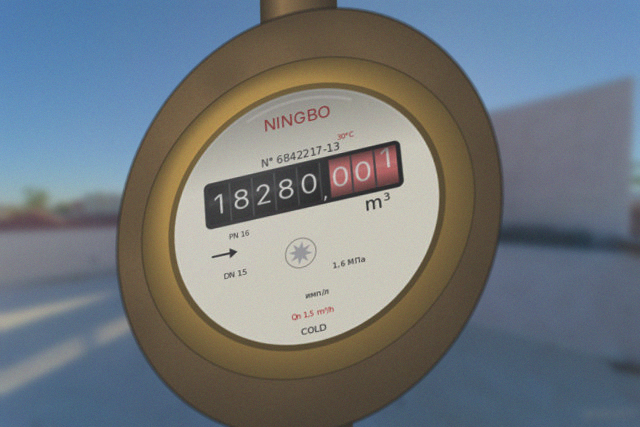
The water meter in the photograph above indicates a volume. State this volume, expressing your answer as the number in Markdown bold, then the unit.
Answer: **18280.001** m³
